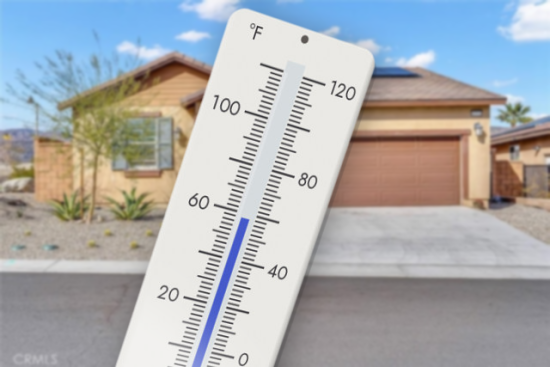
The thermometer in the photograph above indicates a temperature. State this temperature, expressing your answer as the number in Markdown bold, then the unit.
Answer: **58** °F
